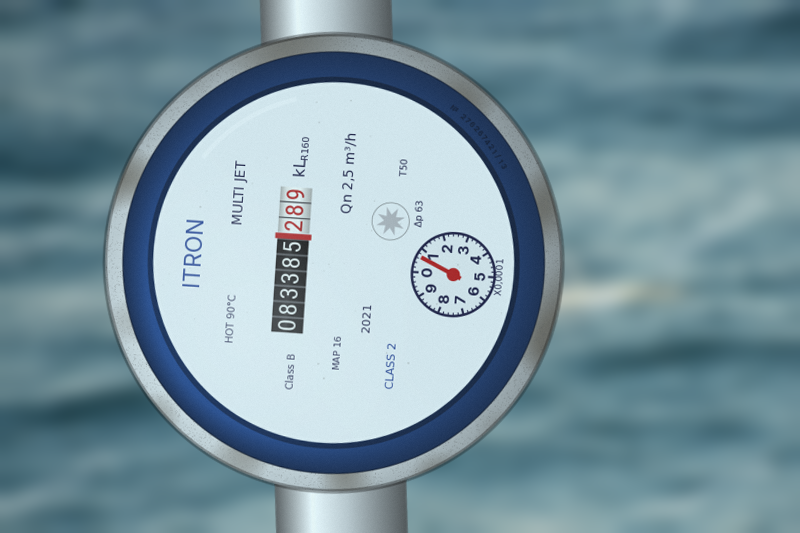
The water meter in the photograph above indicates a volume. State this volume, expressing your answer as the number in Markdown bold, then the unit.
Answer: **83385.2890** kL
